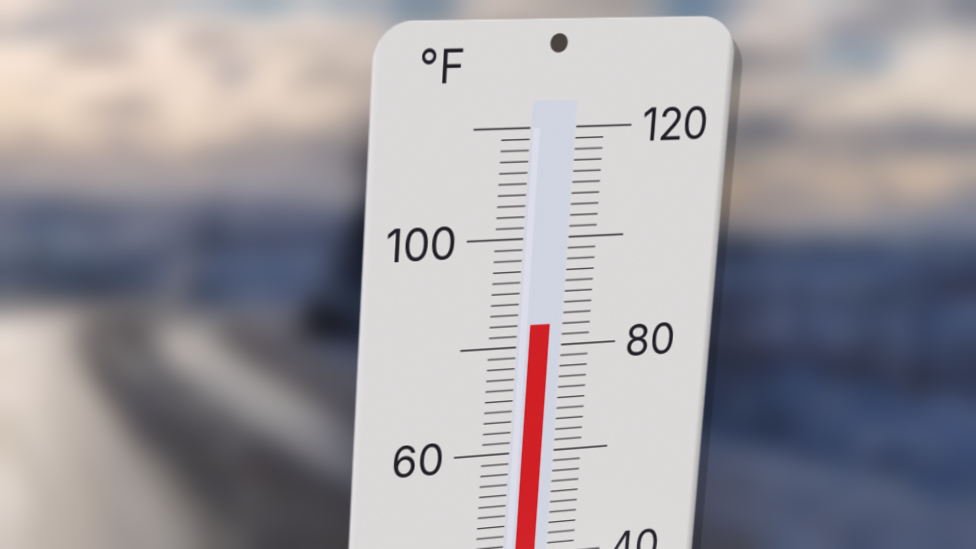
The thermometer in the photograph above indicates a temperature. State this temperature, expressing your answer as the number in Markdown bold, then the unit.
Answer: **84** °F
